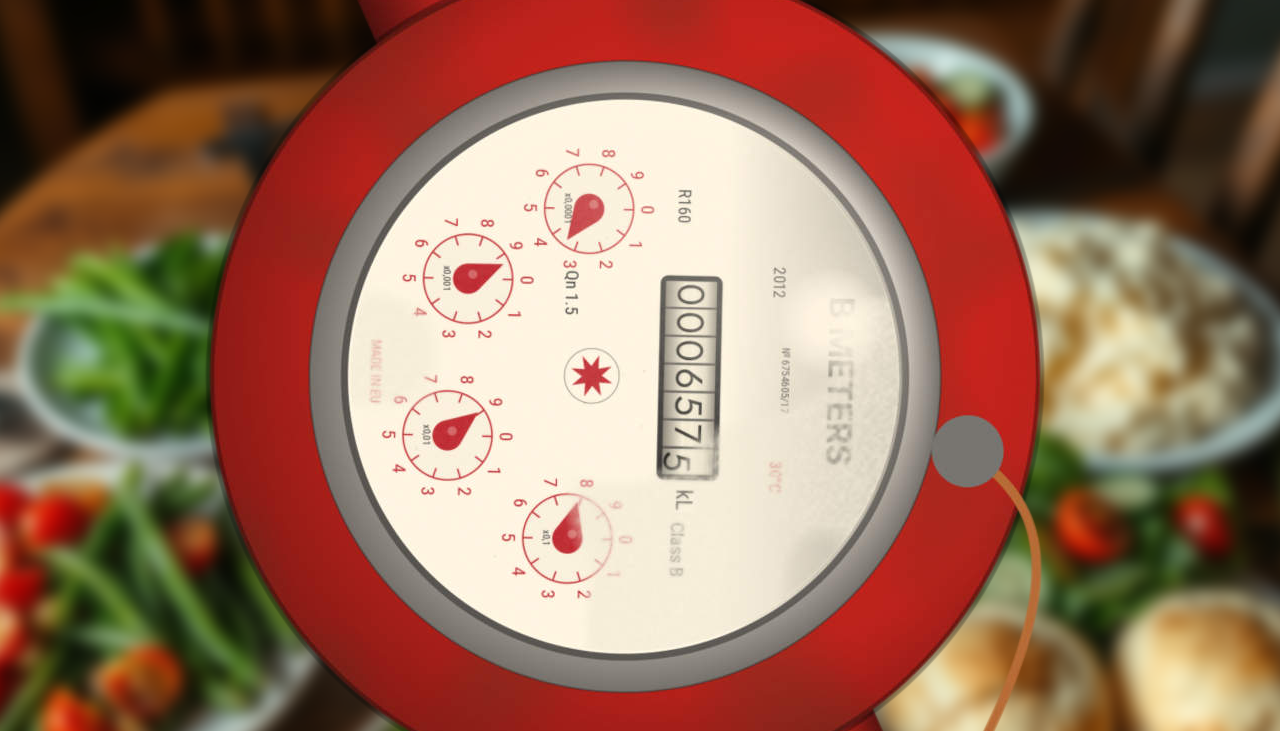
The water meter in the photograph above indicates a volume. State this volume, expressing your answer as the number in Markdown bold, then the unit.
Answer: **6574.7893** kL
